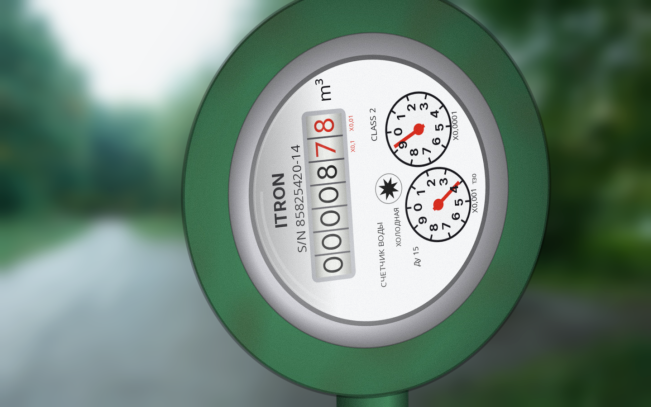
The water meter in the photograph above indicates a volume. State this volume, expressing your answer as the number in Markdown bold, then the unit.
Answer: **8.7839** m³
